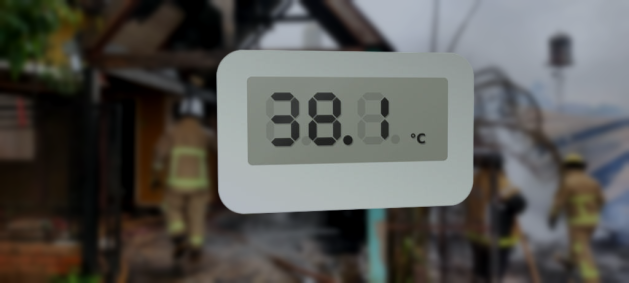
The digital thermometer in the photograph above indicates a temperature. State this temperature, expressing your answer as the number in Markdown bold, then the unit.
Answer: **38.1** °C
